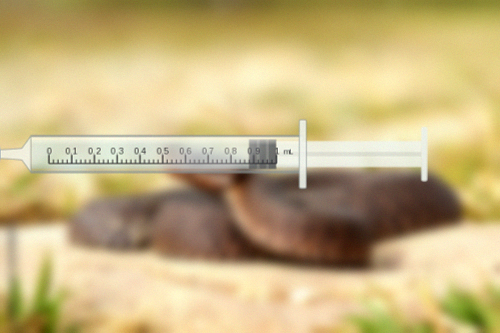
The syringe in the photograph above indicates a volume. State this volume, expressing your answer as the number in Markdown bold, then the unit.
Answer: **0.88** mL
